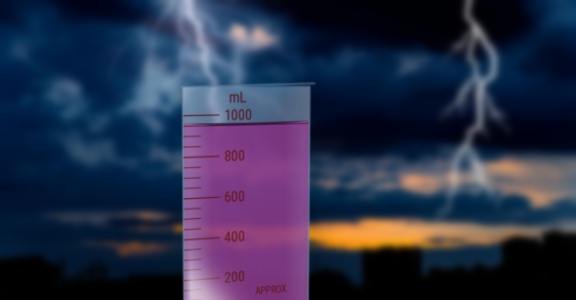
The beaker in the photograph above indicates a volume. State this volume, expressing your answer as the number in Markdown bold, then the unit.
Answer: **950** mL
